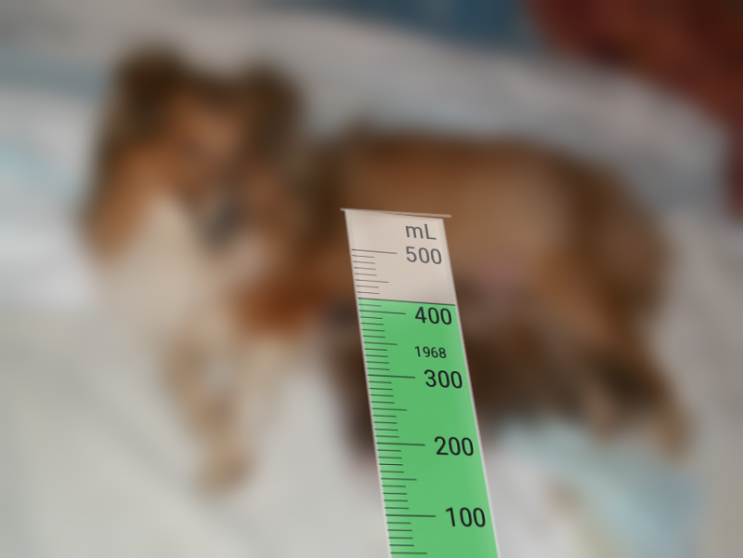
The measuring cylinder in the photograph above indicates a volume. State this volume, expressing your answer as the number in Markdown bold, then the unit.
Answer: **420** mL
